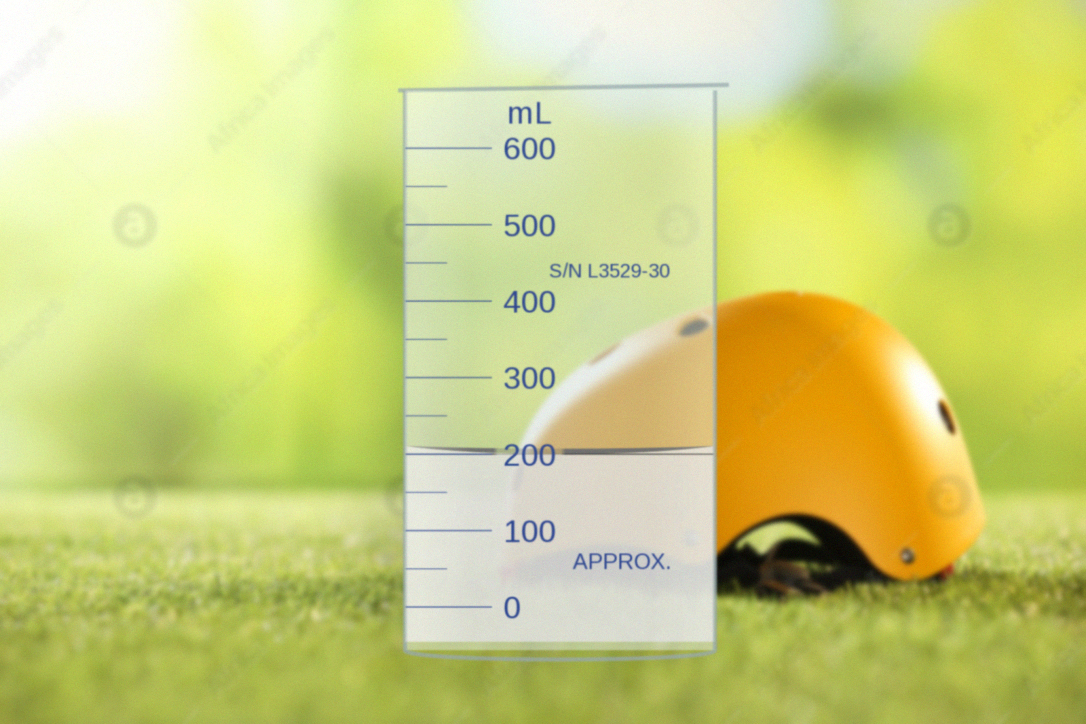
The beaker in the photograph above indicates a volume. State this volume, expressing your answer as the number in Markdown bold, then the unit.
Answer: **200** mL
